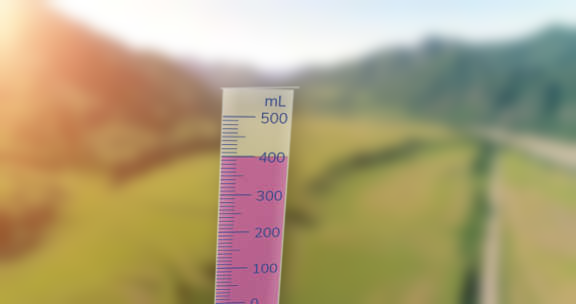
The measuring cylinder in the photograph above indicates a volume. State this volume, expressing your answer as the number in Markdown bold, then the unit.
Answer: **400** mL
